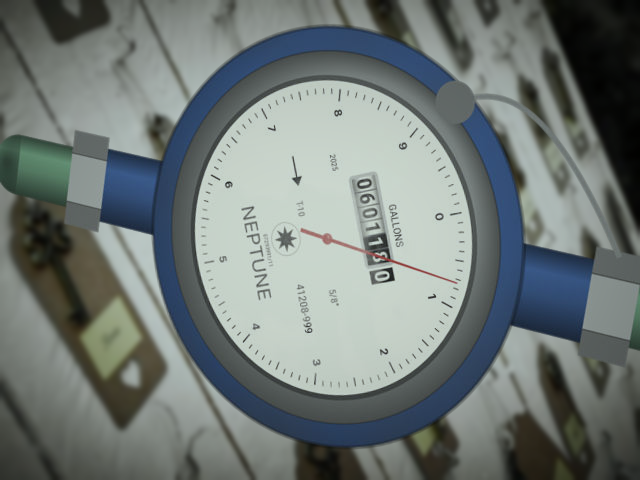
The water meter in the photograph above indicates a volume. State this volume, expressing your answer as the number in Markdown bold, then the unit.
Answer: **601180.7** gal
